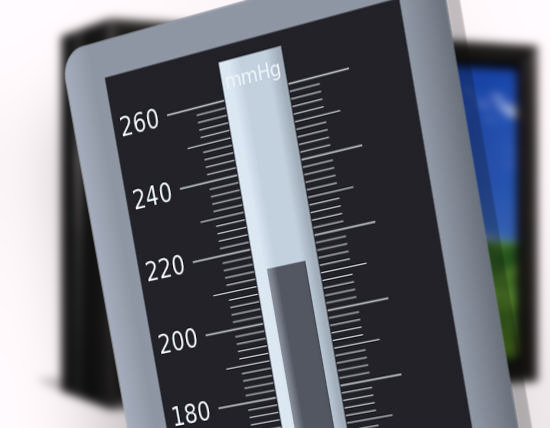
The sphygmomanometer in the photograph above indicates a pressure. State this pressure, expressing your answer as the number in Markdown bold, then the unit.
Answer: **214** mmHg
